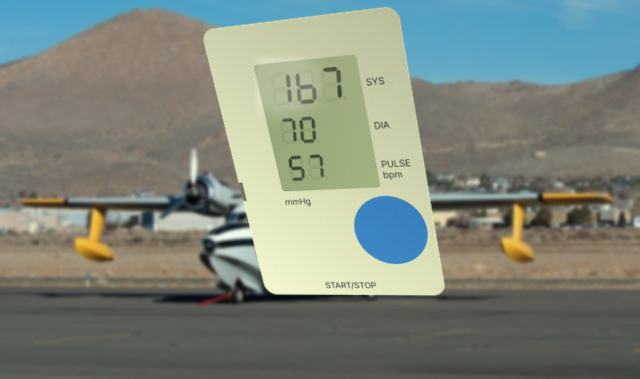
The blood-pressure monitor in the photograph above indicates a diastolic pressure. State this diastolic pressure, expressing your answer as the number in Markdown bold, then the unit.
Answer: **70** mmHg
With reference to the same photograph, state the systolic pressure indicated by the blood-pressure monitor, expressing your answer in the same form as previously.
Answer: **167** mmHg
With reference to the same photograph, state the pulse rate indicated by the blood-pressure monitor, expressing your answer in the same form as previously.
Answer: **57** bpm
